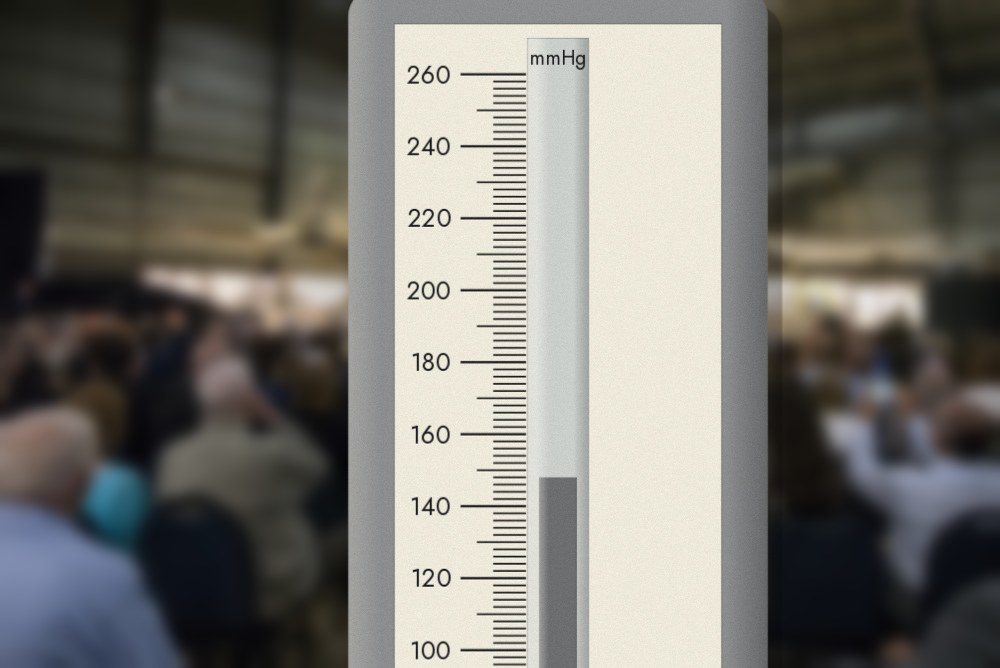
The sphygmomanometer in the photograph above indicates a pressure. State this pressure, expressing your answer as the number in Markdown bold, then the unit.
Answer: **148** mmHg
